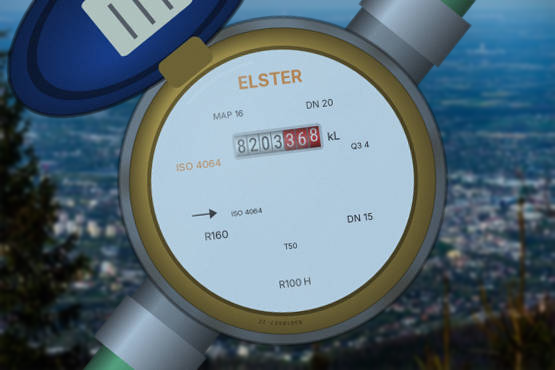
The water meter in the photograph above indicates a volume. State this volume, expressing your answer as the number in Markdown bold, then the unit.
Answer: **8203.368** kL
